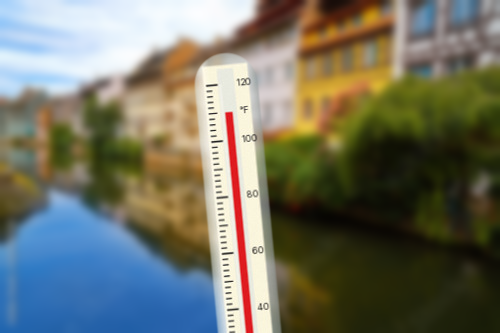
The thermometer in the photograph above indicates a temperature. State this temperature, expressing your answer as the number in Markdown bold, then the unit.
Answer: **110** °F
